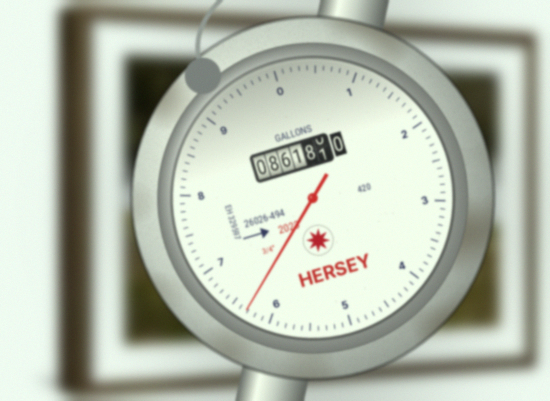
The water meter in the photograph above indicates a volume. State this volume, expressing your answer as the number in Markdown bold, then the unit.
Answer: **861806.3** gal
